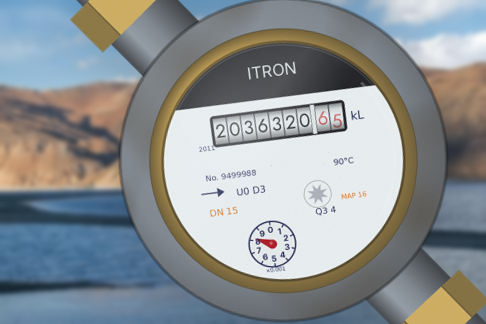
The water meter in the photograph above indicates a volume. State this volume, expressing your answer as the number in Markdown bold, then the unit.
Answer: **2036320.648** kL
